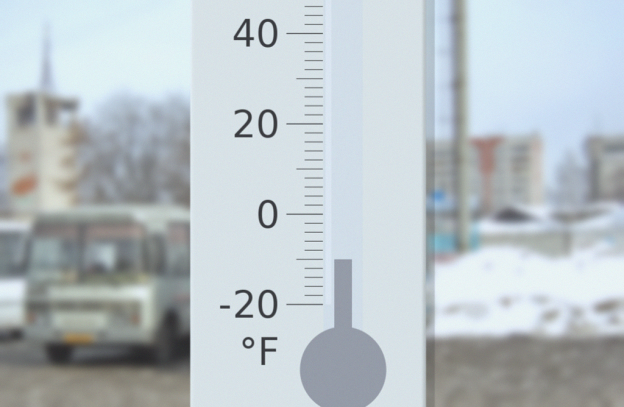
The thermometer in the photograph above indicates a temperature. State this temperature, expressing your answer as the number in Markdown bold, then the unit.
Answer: **-10** °F
